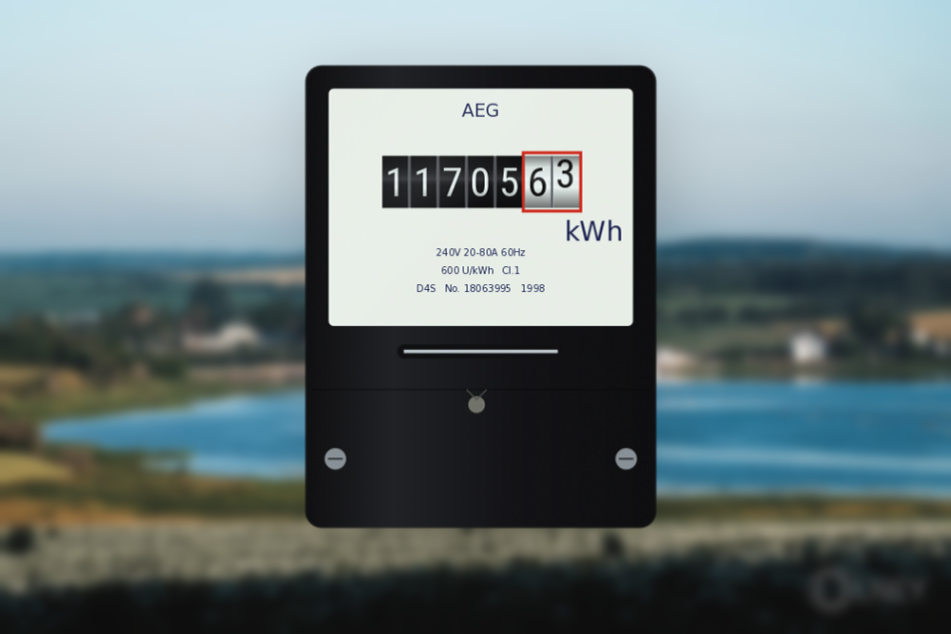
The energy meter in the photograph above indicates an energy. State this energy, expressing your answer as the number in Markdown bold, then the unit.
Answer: **11705.63** kWh
